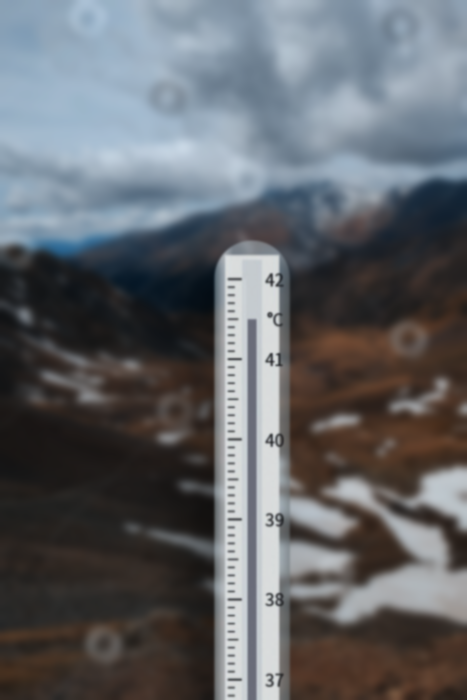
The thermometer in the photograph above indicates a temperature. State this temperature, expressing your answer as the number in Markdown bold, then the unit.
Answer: **41.5** °C
